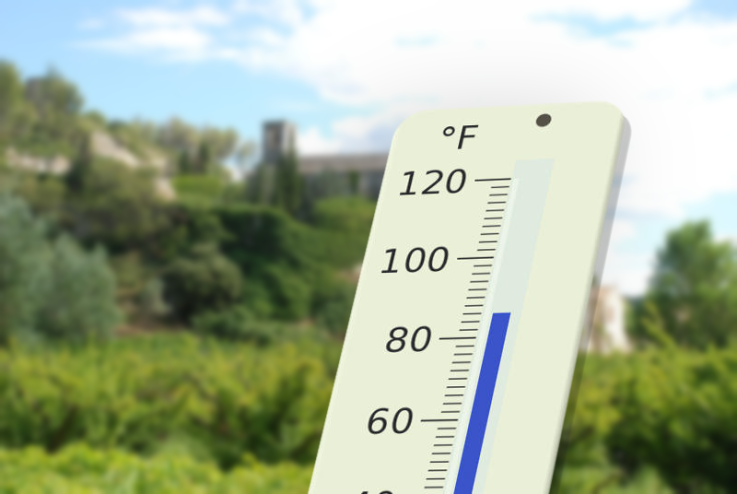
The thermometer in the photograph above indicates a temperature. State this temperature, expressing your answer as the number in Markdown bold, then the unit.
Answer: **86** °F
